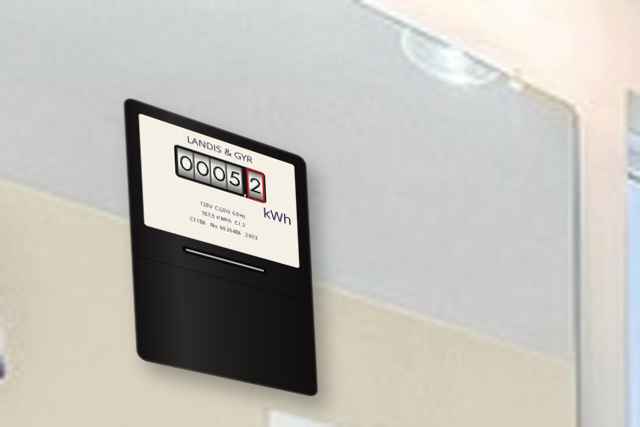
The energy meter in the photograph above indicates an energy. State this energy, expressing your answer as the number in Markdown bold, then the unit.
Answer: **5.2** kWh
